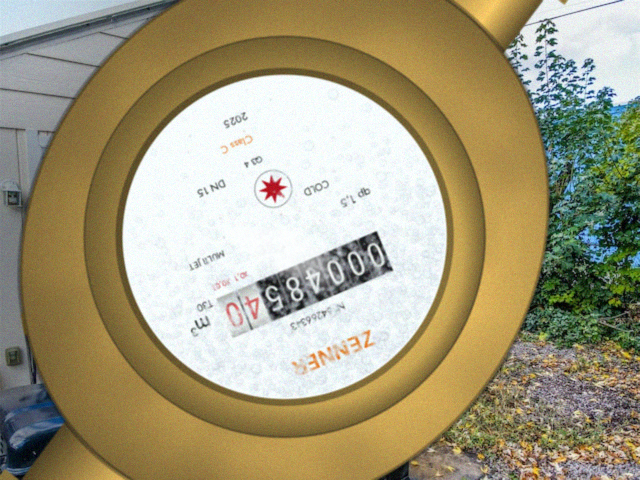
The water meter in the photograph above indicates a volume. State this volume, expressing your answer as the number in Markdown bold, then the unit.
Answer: **485.40** m³
